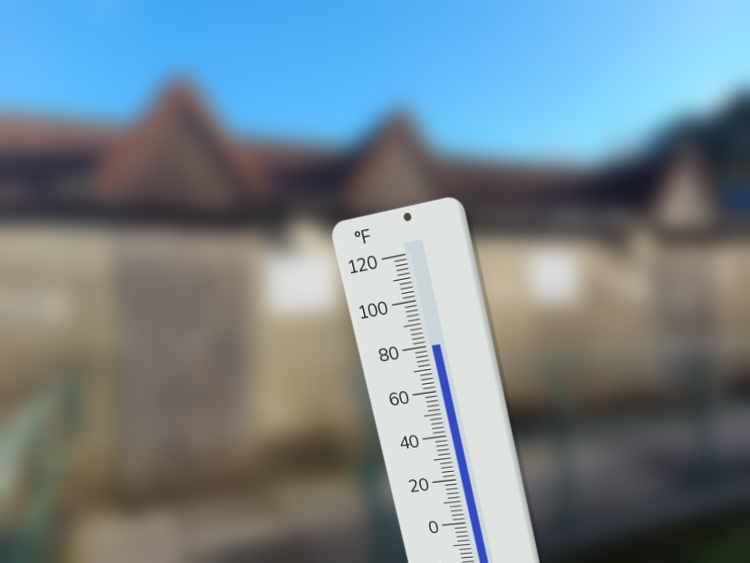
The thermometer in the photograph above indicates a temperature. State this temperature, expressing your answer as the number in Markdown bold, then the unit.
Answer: **80** °F
